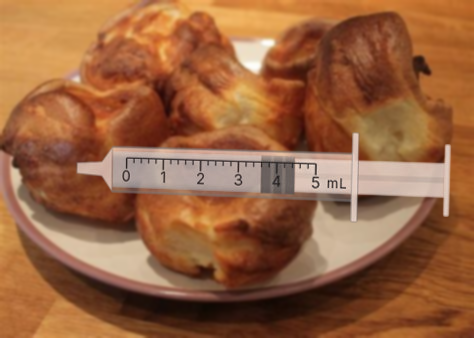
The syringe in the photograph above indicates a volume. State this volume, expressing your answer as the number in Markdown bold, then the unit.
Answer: **3.6** mL
